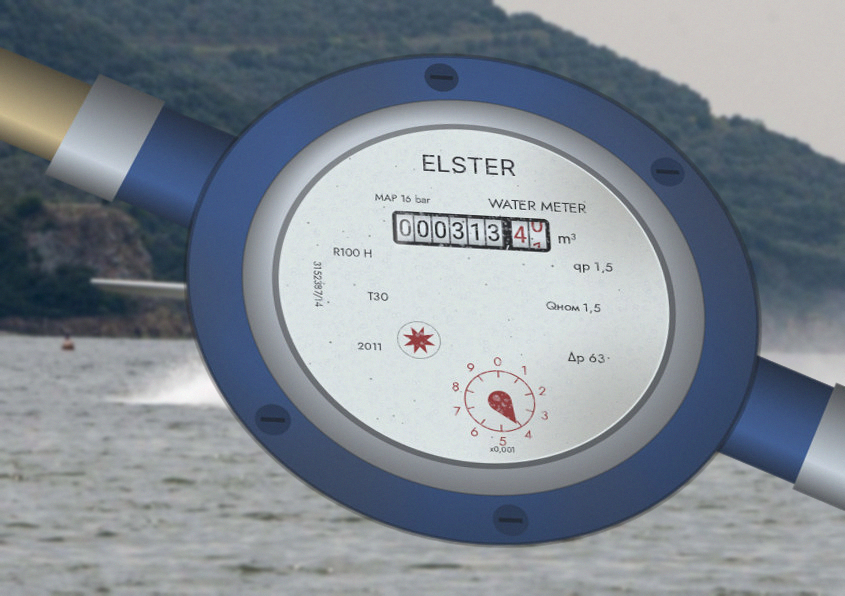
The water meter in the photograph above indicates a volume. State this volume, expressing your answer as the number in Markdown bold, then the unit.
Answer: **313.404** m³
